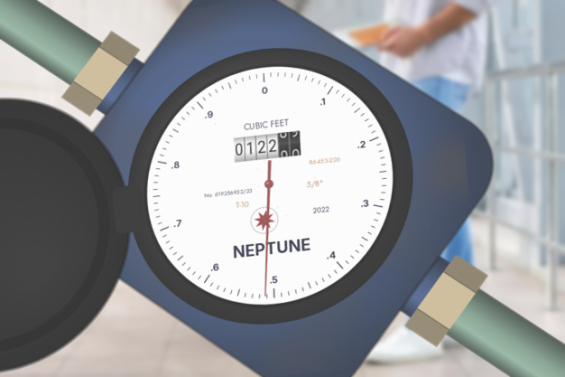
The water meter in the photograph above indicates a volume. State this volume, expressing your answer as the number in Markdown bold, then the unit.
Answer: **12289.51** ft³
